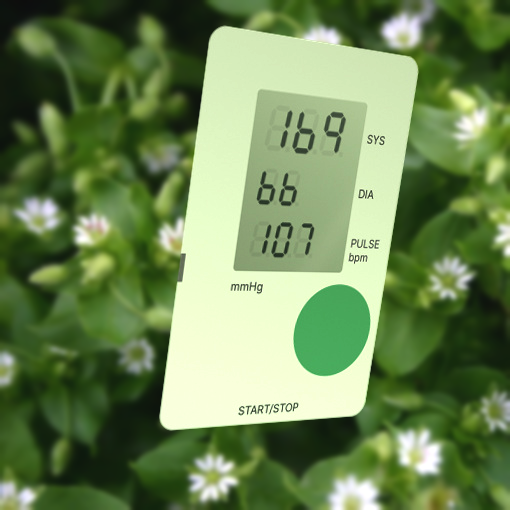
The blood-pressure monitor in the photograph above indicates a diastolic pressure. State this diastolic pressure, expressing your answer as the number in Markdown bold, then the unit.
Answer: **66** mmHg
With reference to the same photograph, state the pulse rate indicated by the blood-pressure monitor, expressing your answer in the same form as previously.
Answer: **107** bpm
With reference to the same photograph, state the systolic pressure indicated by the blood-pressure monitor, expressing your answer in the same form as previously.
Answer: **169** mmHg
